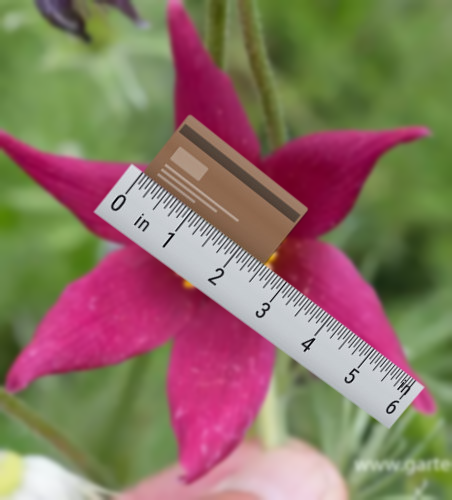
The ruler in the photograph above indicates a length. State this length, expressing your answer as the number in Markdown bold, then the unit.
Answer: **2.5** in
